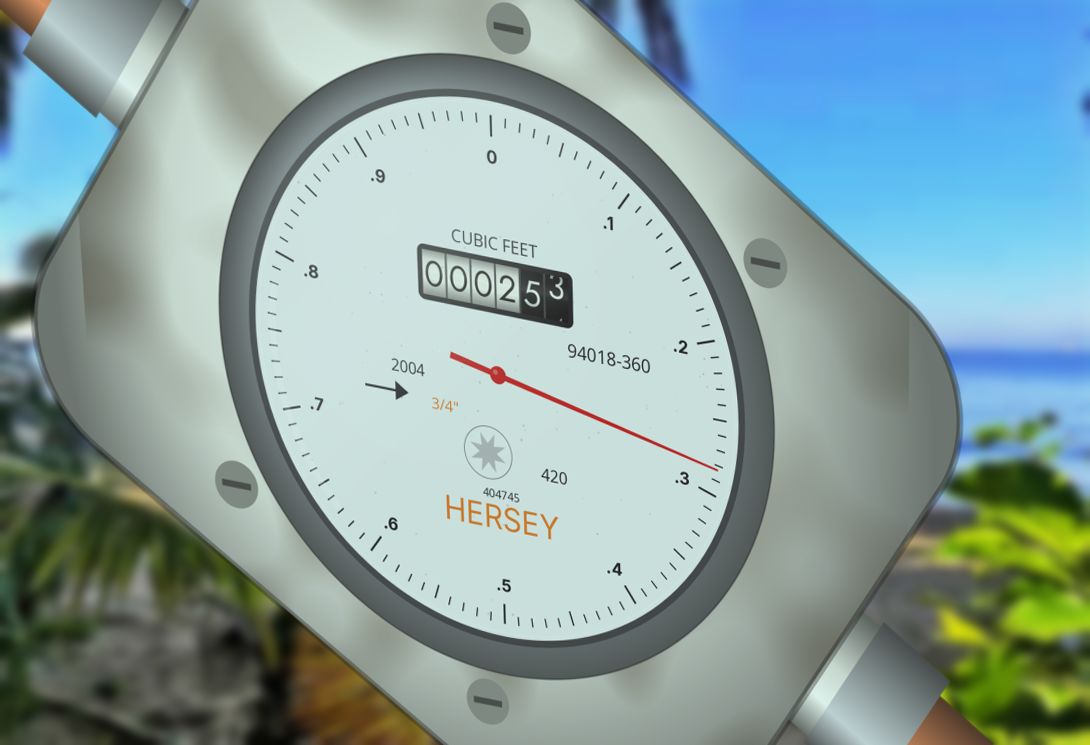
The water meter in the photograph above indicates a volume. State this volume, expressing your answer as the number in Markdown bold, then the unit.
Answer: **253.28** ft³
